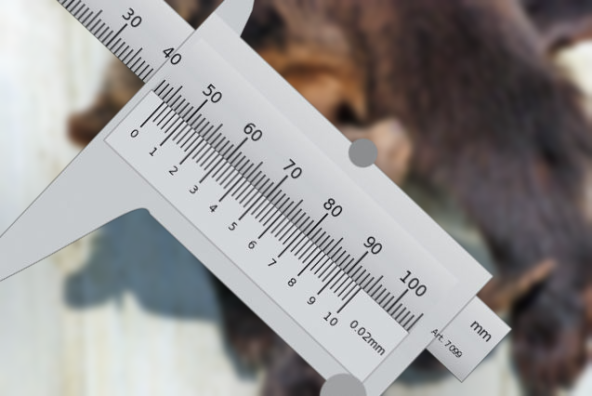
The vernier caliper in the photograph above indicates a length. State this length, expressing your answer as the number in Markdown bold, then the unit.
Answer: **44.6** mm
